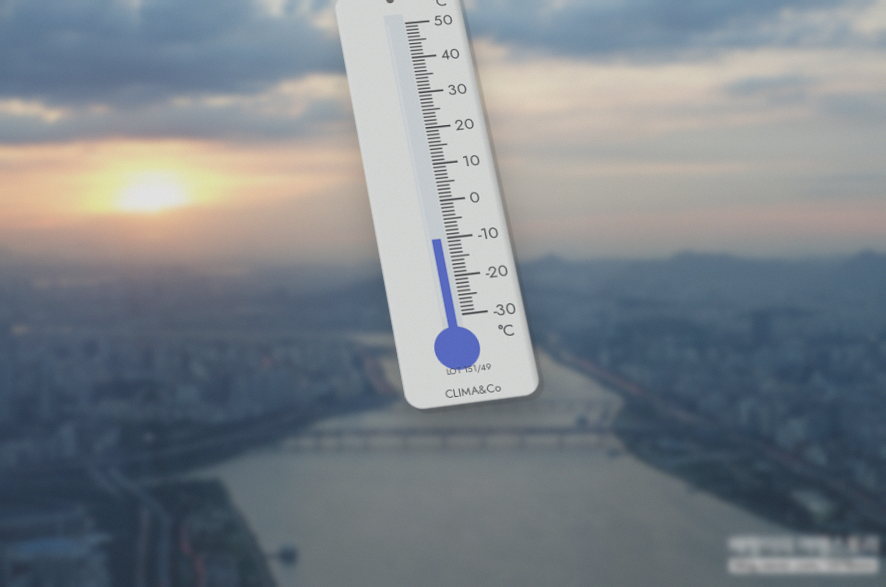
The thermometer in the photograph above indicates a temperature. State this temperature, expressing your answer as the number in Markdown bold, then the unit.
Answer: **-10** °C
